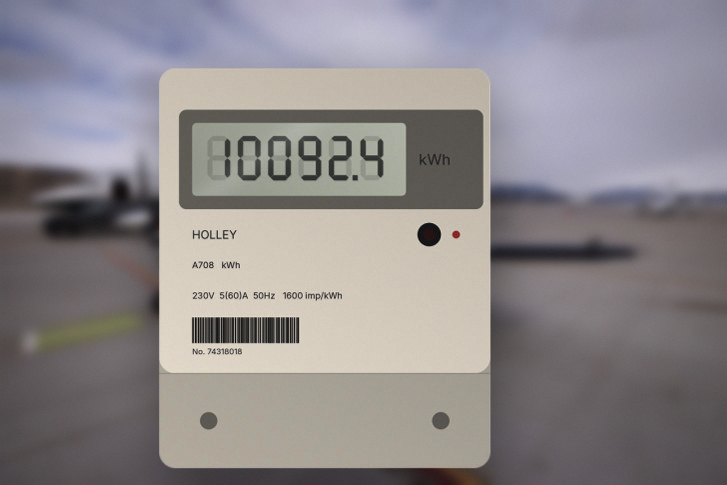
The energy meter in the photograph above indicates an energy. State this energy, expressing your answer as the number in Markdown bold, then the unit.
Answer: **10092.4** kWh
